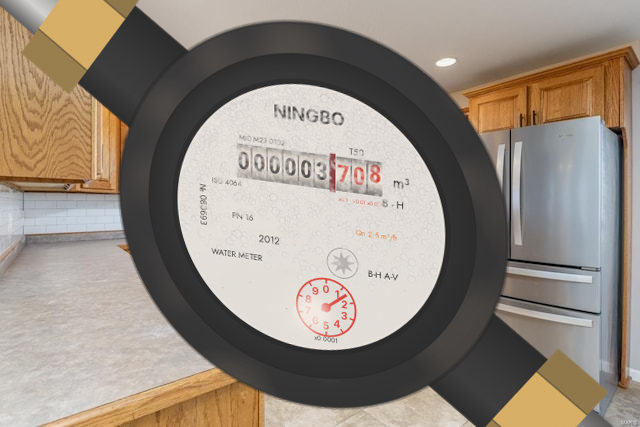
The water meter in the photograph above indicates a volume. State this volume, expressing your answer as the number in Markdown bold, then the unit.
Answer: **3.7081** m³
